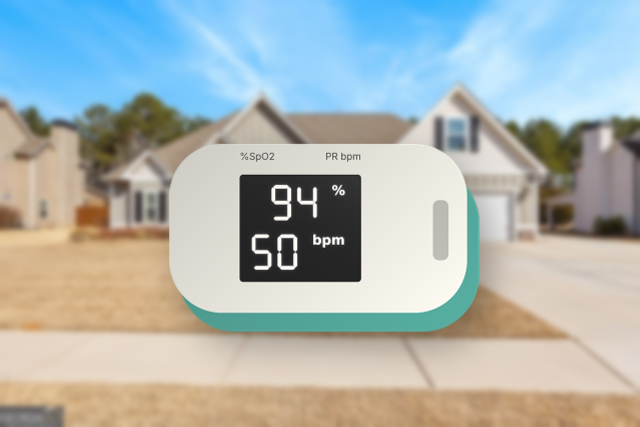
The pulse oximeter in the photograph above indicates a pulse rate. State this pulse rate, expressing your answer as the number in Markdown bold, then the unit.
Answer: **50** bpm
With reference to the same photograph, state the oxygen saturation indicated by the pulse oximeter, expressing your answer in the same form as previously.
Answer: **94** %
